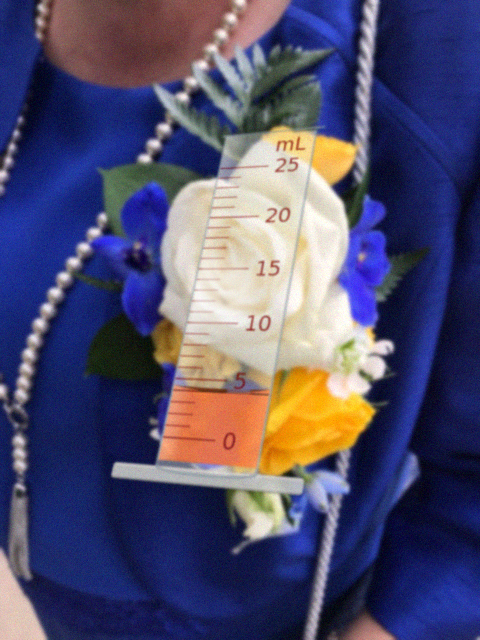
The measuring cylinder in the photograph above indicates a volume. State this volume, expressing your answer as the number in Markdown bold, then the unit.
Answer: **4** mL
